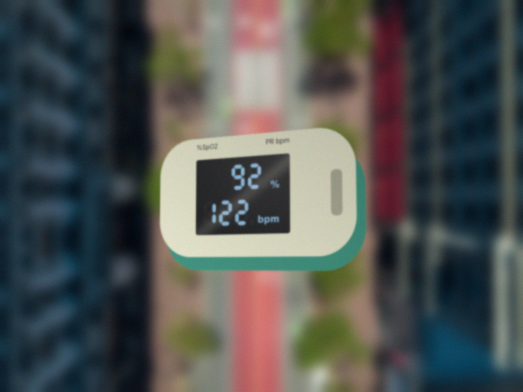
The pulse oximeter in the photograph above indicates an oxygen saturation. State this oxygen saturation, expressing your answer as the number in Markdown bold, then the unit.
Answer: **92** %
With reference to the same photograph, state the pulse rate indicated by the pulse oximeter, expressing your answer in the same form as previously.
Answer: **122** bpm
